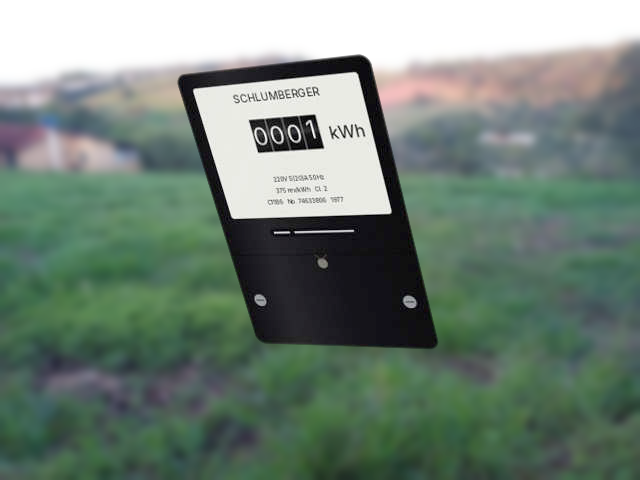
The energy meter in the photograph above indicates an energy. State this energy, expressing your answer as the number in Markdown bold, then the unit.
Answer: **1** kWh
